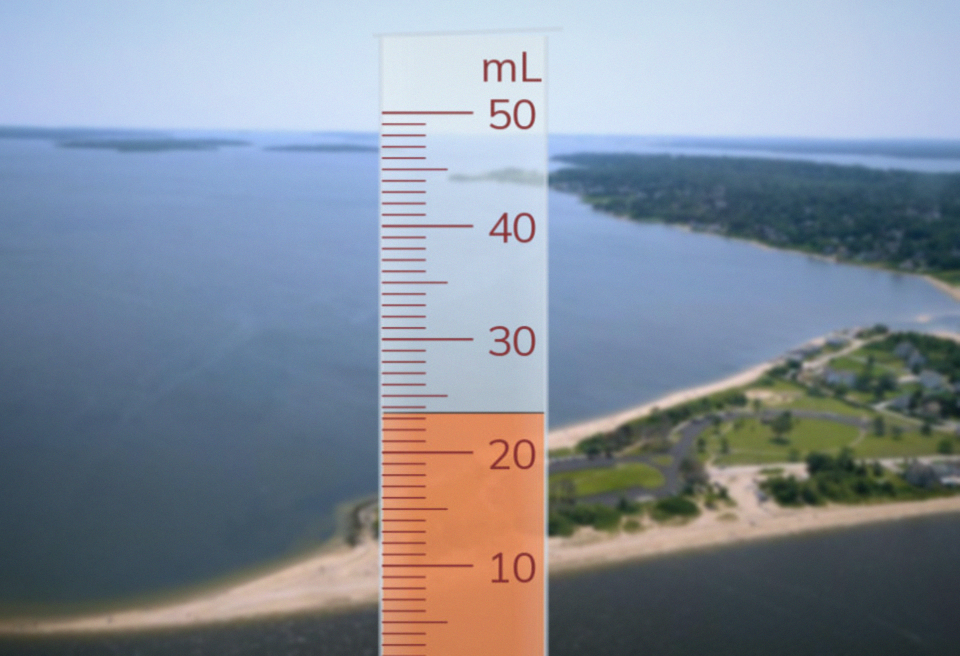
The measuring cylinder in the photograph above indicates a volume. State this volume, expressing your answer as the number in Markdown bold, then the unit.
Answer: **23.5** mL
